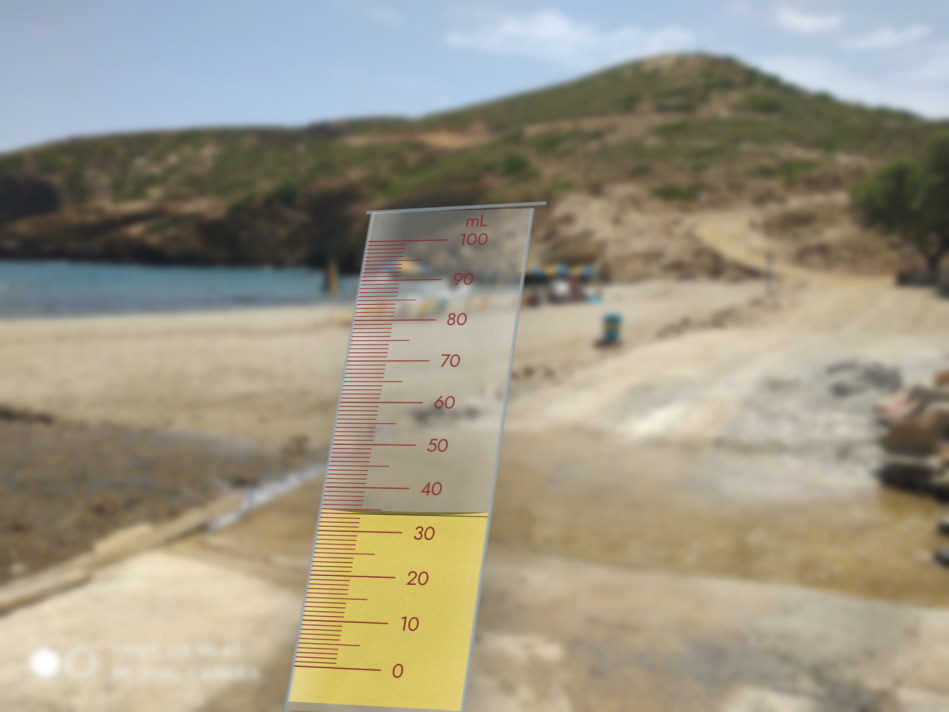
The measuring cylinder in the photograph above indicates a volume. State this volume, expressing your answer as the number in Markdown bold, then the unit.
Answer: **34** mL
